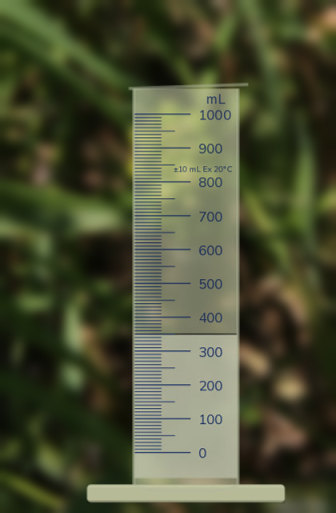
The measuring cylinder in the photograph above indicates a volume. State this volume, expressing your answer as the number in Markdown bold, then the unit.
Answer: **350** mL
